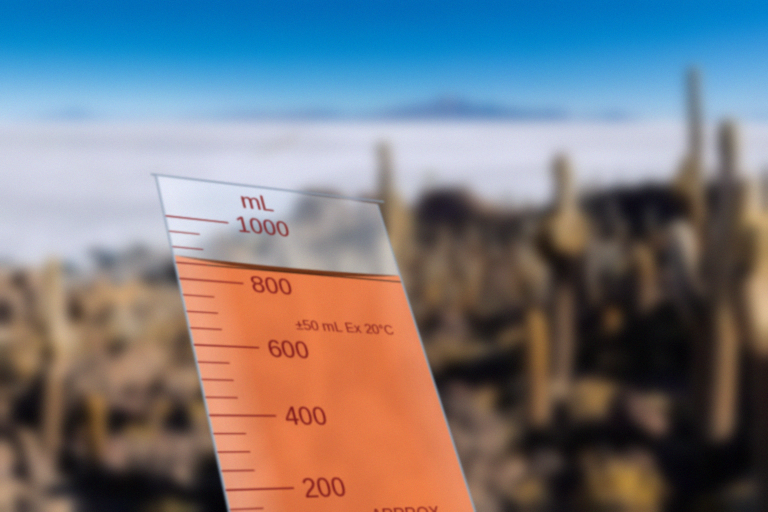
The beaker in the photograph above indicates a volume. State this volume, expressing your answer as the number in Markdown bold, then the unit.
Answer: **850** mL
